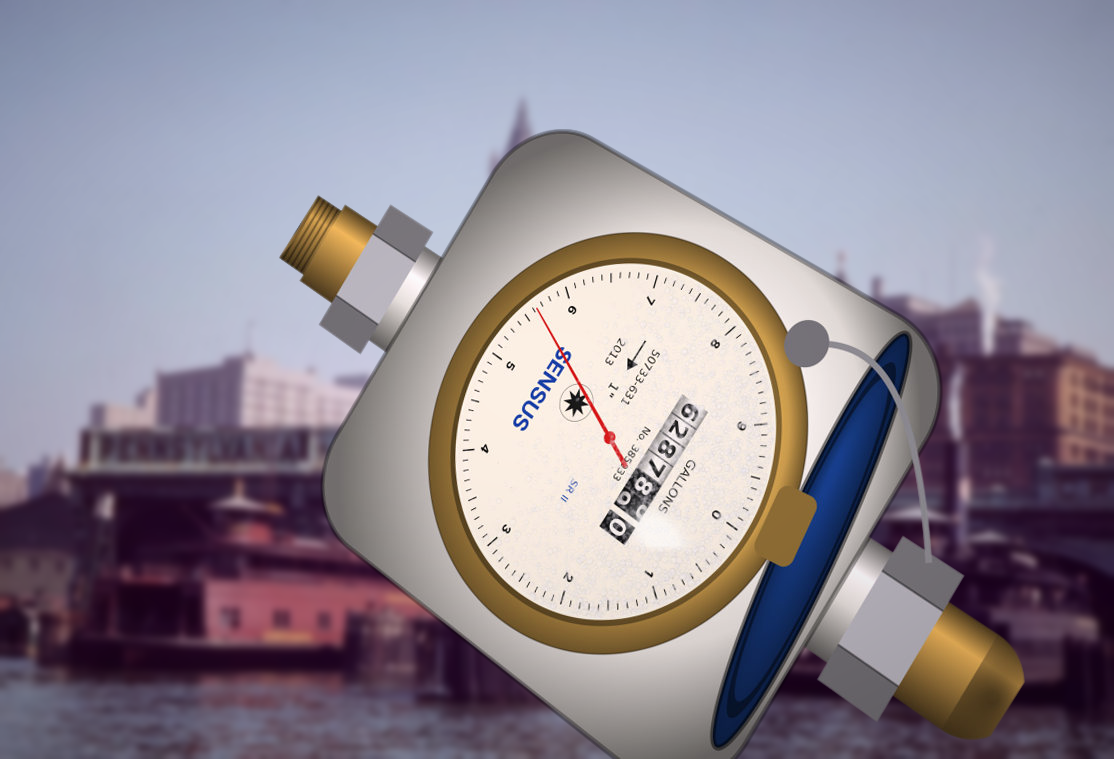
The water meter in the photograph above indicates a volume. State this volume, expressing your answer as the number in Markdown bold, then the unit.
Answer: **6287885.6** gal
